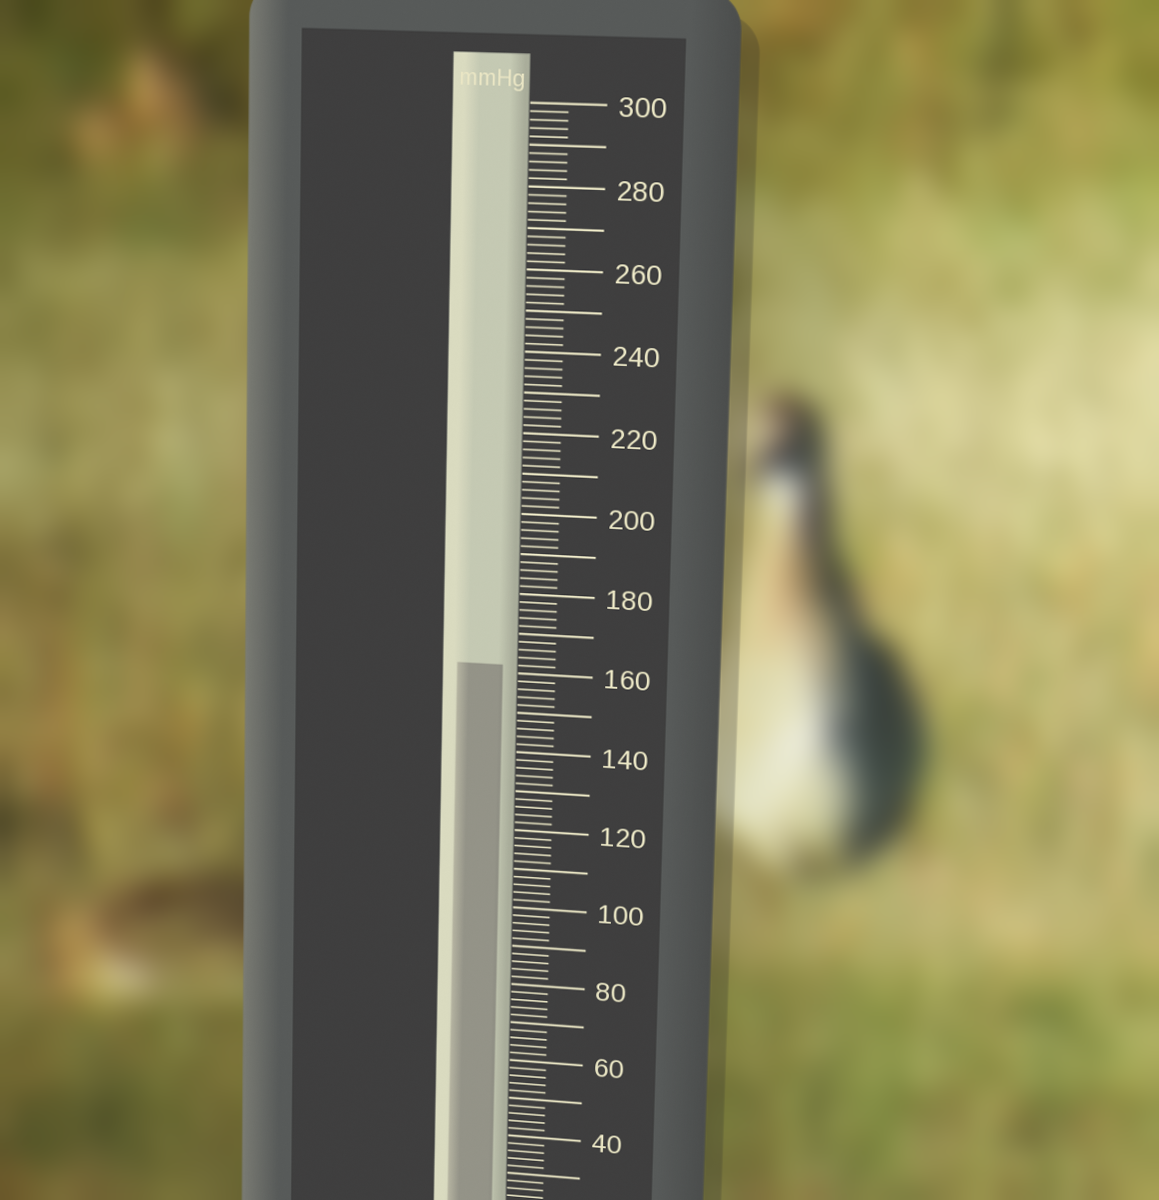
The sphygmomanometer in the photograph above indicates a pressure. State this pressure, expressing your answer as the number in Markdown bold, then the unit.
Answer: **162** mmHg
